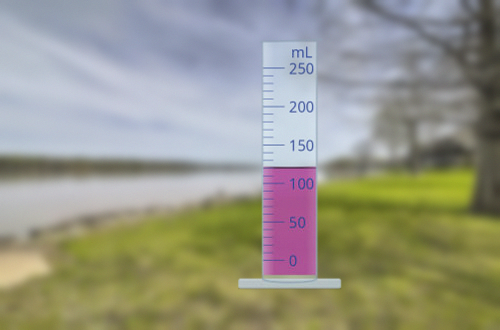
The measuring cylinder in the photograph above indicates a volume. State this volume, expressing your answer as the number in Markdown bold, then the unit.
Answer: **120** mL
